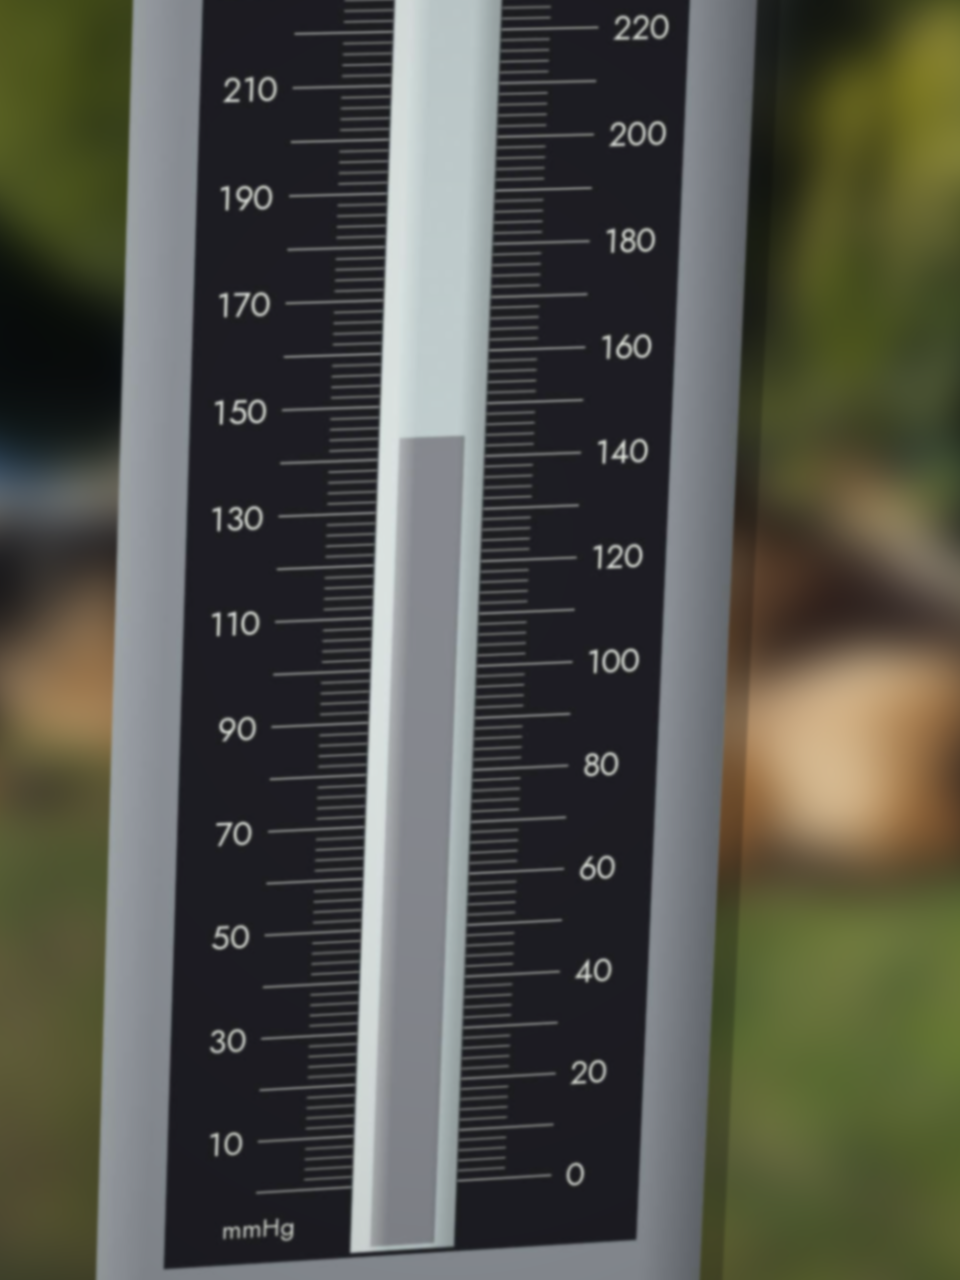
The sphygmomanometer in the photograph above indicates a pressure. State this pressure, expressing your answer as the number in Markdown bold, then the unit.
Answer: **144** mmHg
